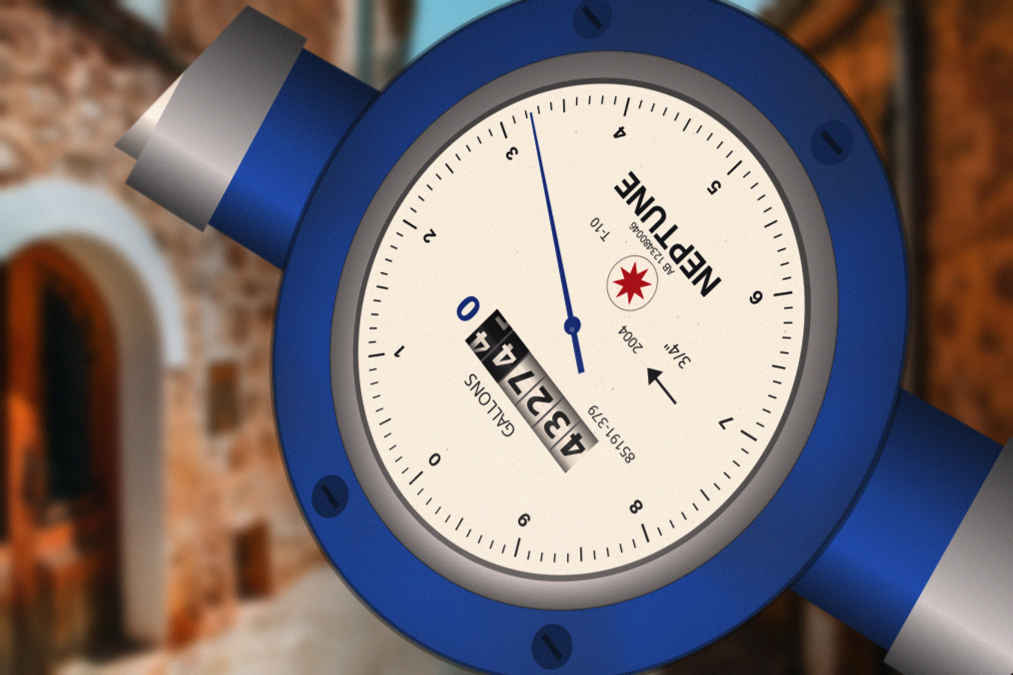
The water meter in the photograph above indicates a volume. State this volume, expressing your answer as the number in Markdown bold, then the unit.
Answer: **4327443.2** gal
